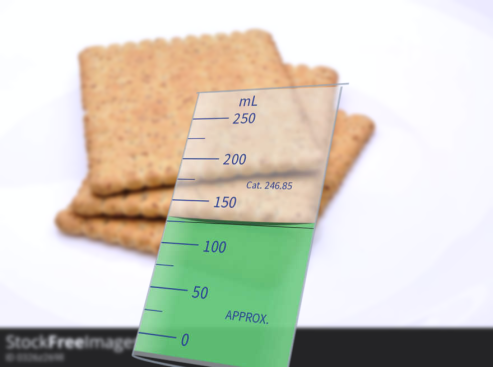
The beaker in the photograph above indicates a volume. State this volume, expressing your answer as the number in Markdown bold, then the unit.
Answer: **125** mL
